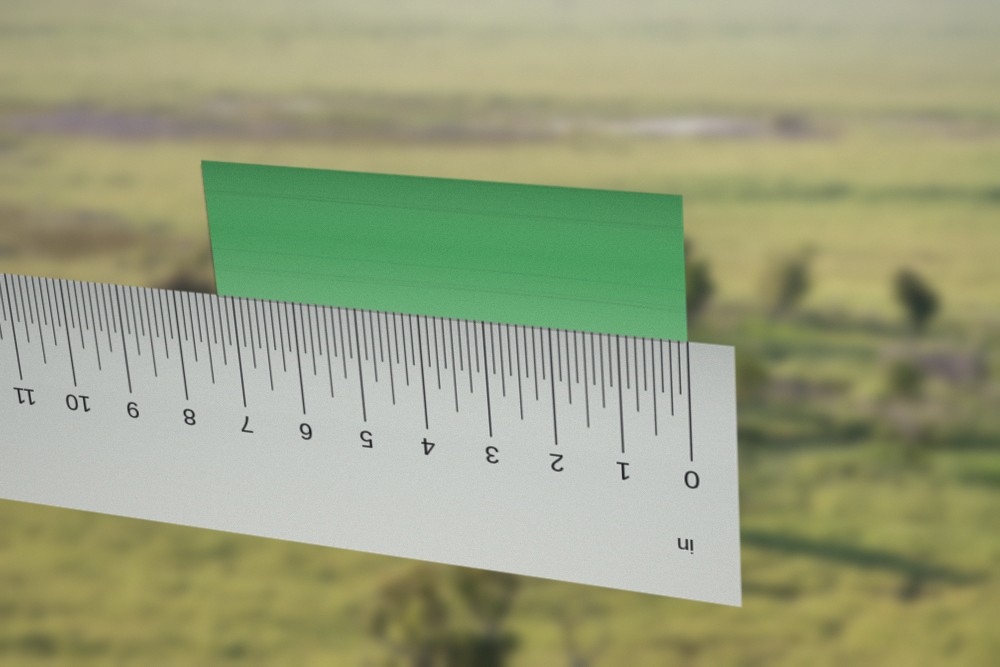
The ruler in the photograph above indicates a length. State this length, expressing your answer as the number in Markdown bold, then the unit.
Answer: **7.25** in
